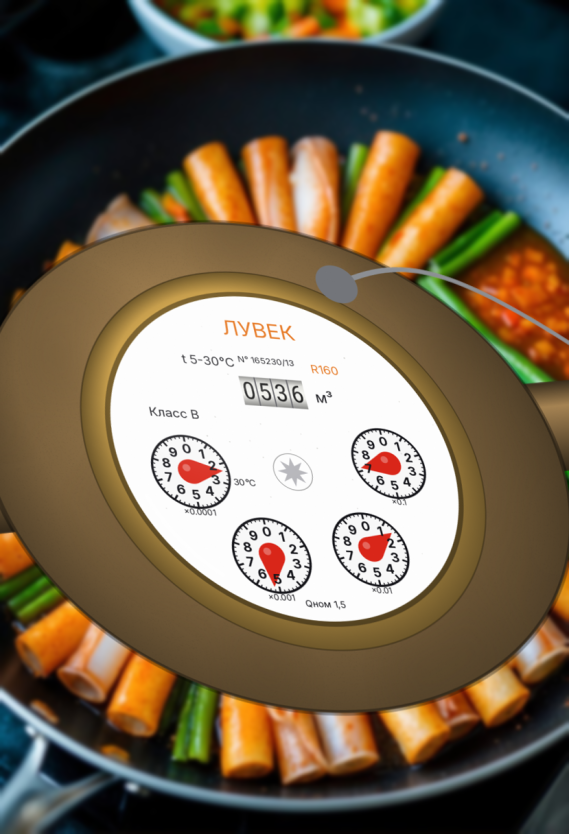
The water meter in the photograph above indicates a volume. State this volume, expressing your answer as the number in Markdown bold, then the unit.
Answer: **536.7152** m³
